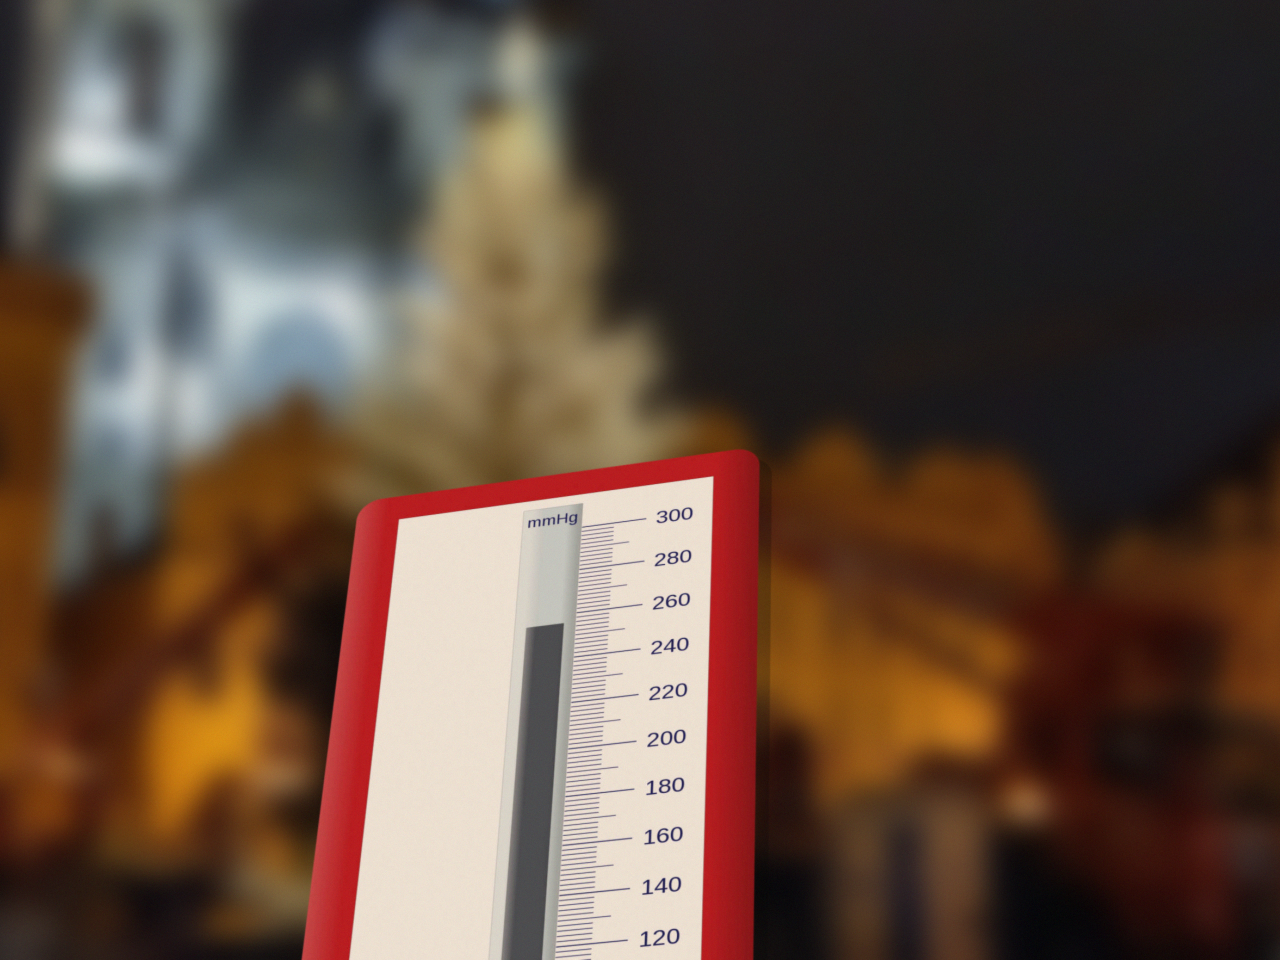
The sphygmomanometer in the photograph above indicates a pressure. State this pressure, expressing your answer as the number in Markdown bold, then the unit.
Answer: **256** mmHg
